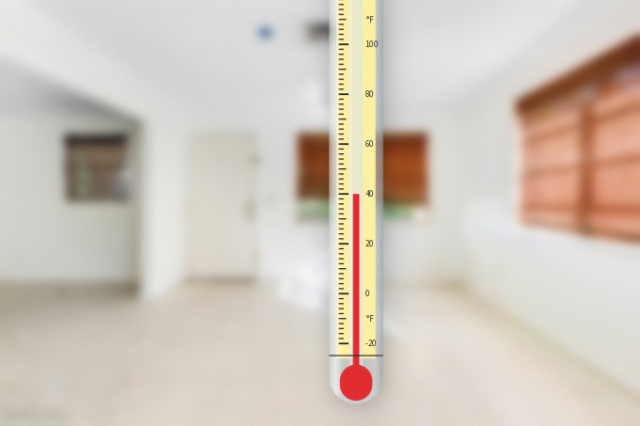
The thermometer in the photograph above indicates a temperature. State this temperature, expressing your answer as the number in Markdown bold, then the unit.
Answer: **40** °F
